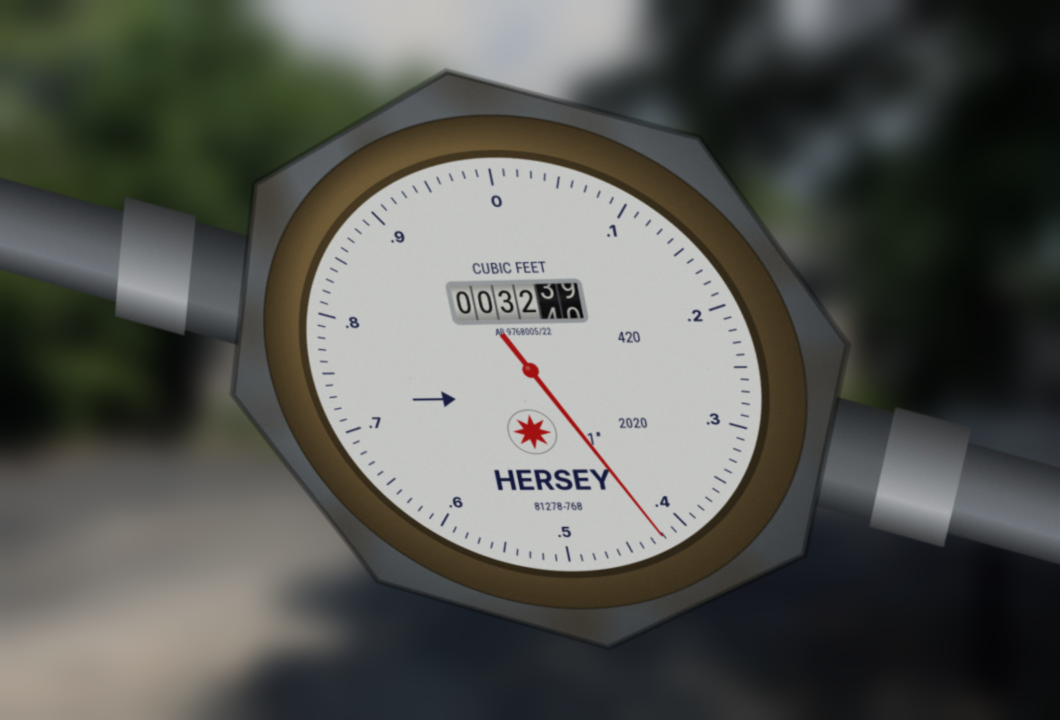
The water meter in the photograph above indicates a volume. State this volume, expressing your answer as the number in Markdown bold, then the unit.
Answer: **3239.42** ft³
